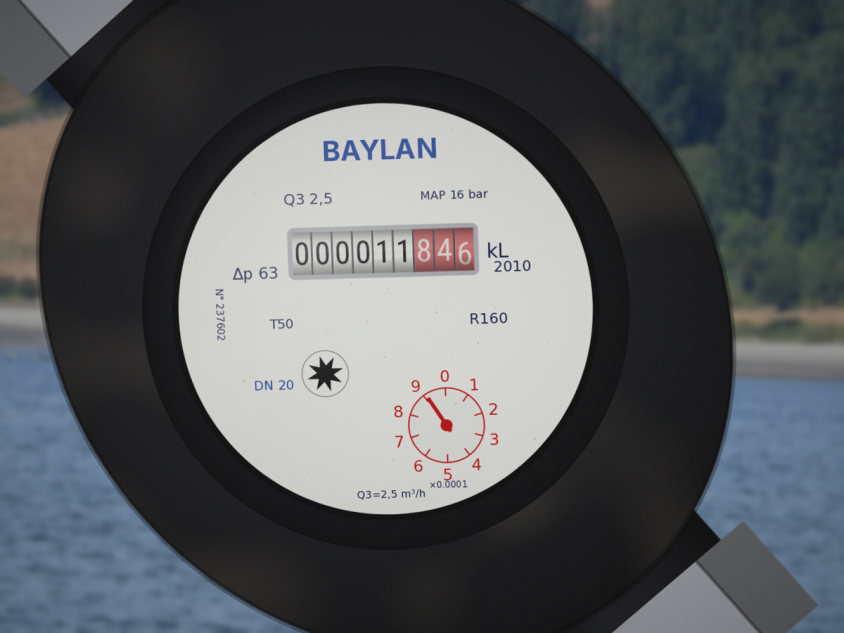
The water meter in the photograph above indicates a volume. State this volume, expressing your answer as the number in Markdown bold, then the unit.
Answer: **11.8459** kL
